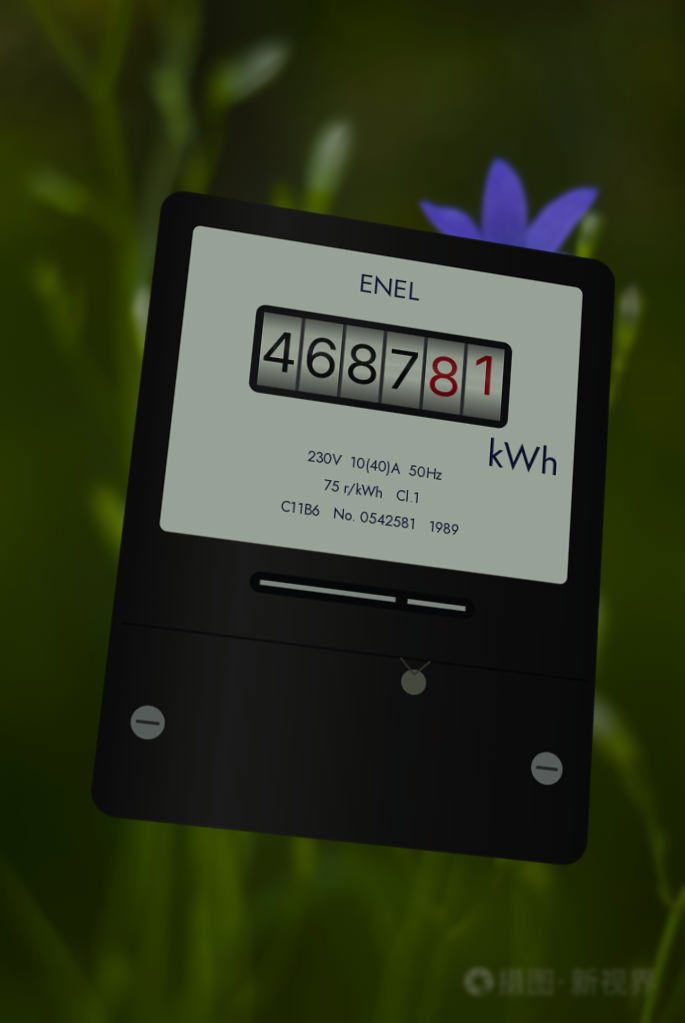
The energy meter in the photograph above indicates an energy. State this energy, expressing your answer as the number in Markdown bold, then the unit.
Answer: **4687.81** kWh
